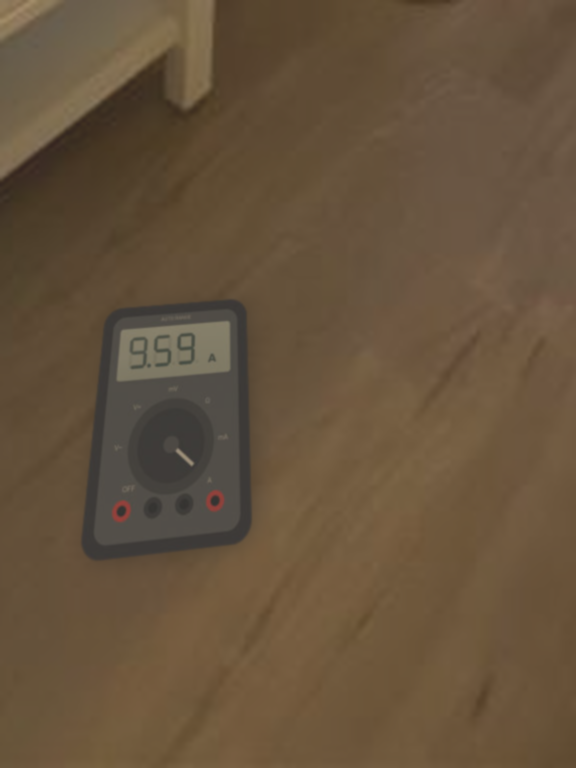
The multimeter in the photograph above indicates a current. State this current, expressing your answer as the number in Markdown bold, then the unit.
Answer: **9.59** A
